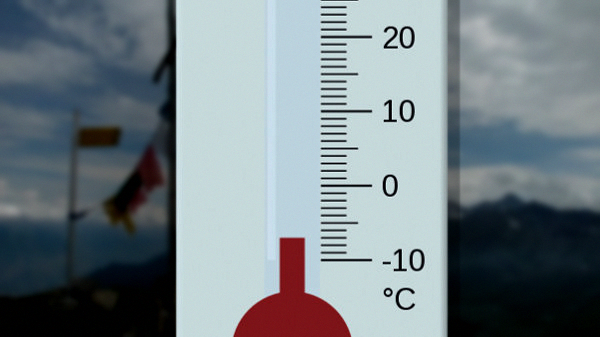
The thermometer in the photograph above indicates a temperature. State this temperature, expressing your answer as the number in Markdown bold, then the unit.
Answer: **-7** °C
